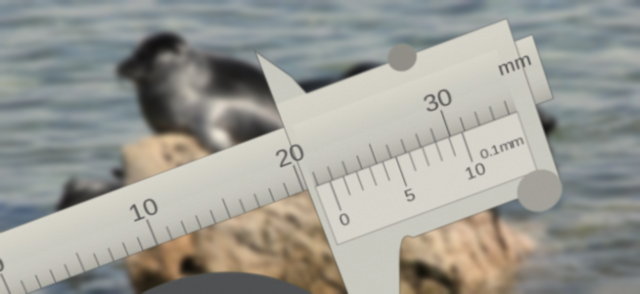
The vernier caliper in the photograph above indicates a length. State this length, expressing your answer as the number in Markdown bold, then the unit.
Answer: **21.8** mm
